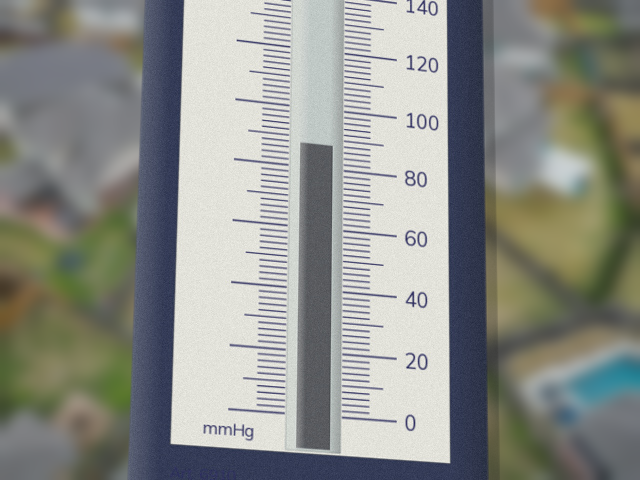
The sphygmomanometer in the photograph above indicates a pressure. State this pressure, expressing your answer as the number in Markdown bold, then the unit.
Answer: **88** mmHg
